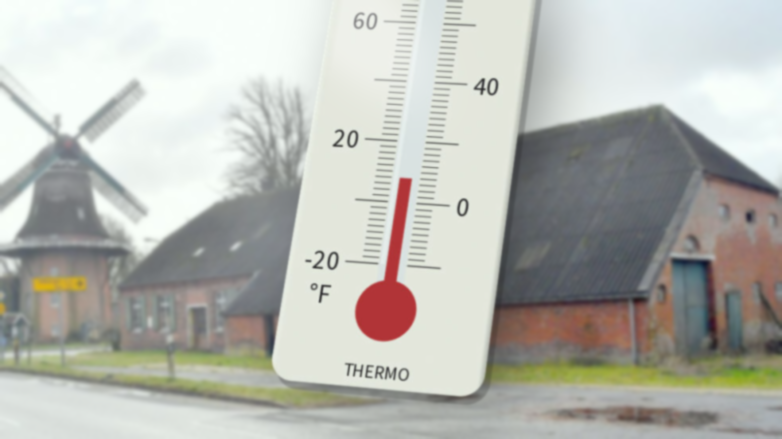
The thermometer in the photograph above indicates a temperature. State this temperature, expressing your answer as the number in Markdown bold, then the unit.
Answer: **8** °F
